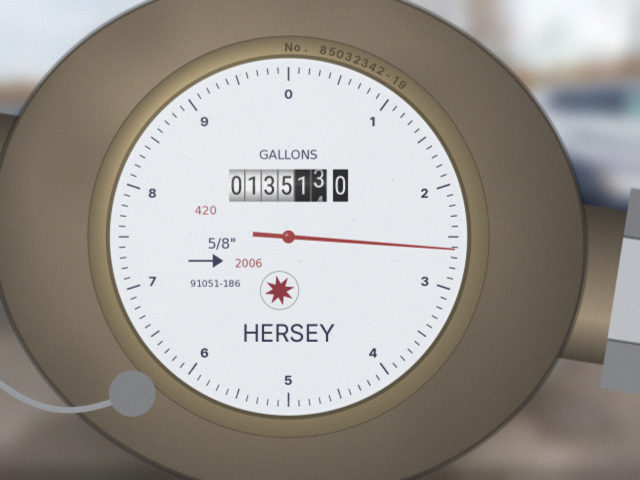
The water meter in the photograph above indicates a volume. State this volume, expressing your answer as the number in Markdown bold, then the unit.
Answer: **135132.6** gal
